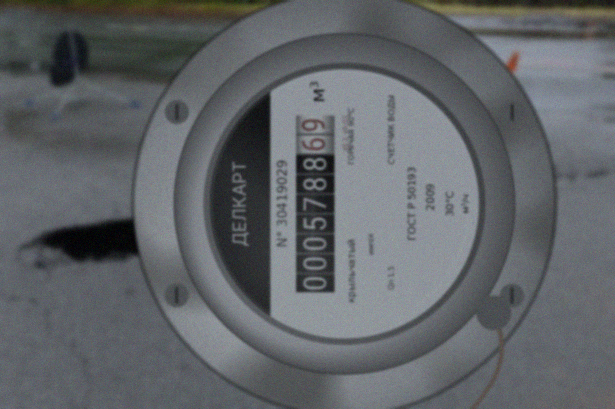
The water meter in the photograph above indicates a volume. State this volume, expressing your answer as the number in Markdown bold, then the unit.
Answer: **5788.69** m³
